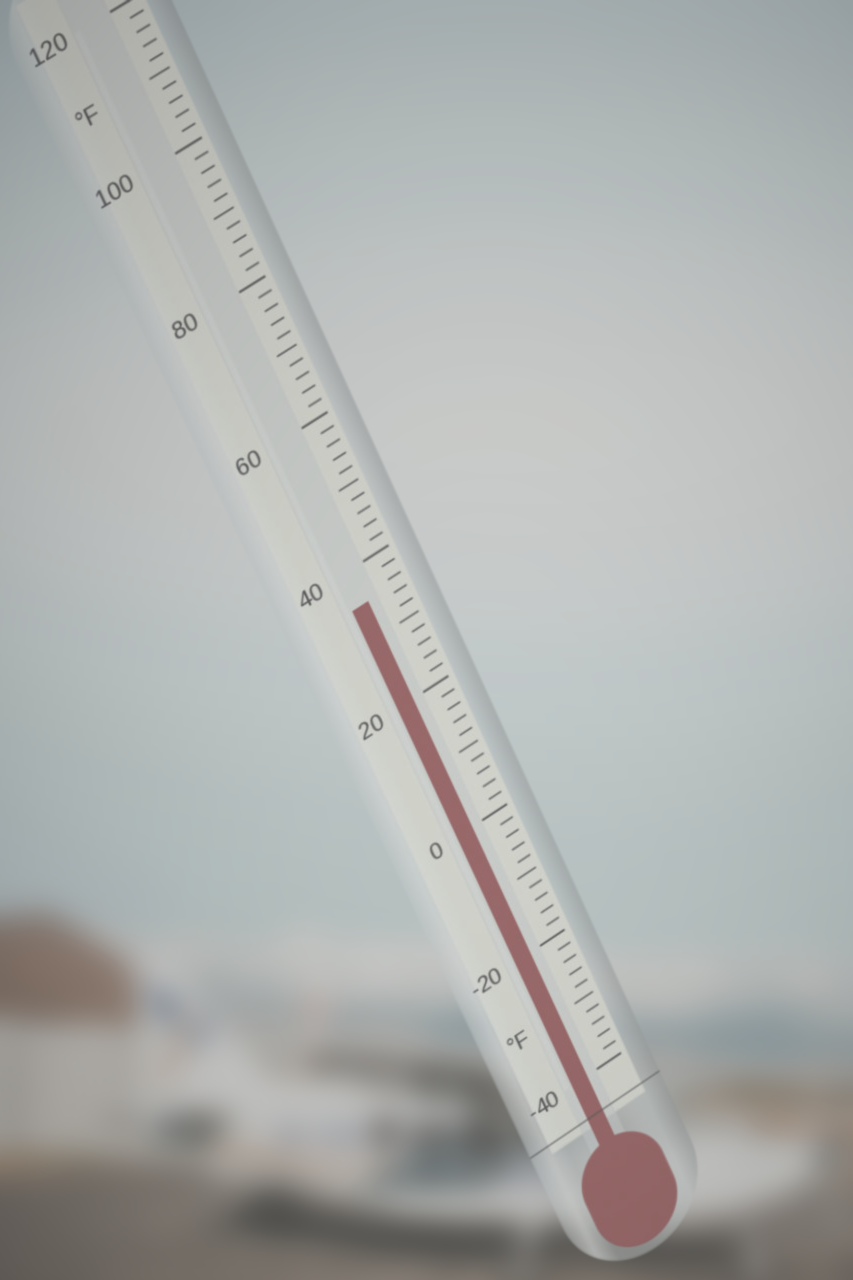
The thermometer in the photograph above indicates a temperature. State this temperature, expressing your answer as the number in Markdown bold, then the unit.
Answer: **35** °F
